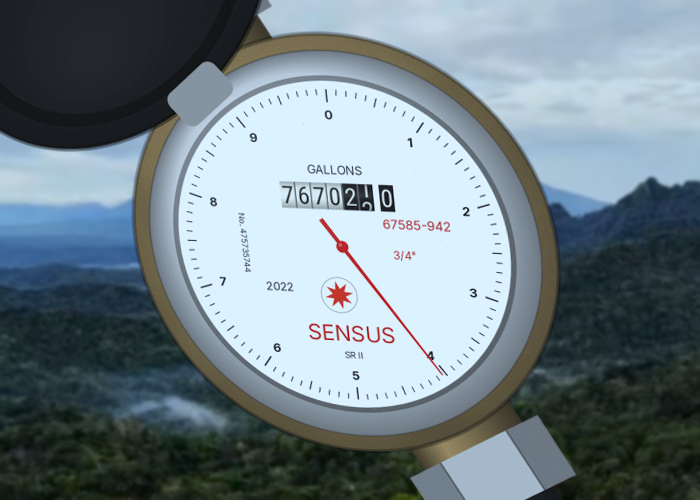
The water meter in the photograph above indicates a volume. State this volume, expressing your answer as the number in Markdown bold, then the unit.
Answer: **7670214.0** gal
